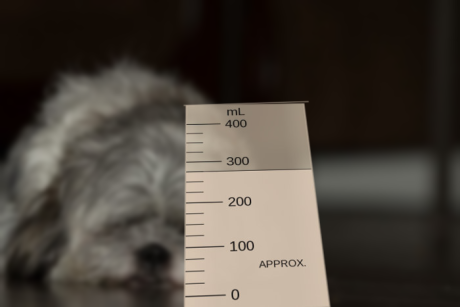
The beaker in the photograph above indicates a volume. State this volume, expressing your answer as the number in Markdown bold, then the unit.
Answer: **275** mL
